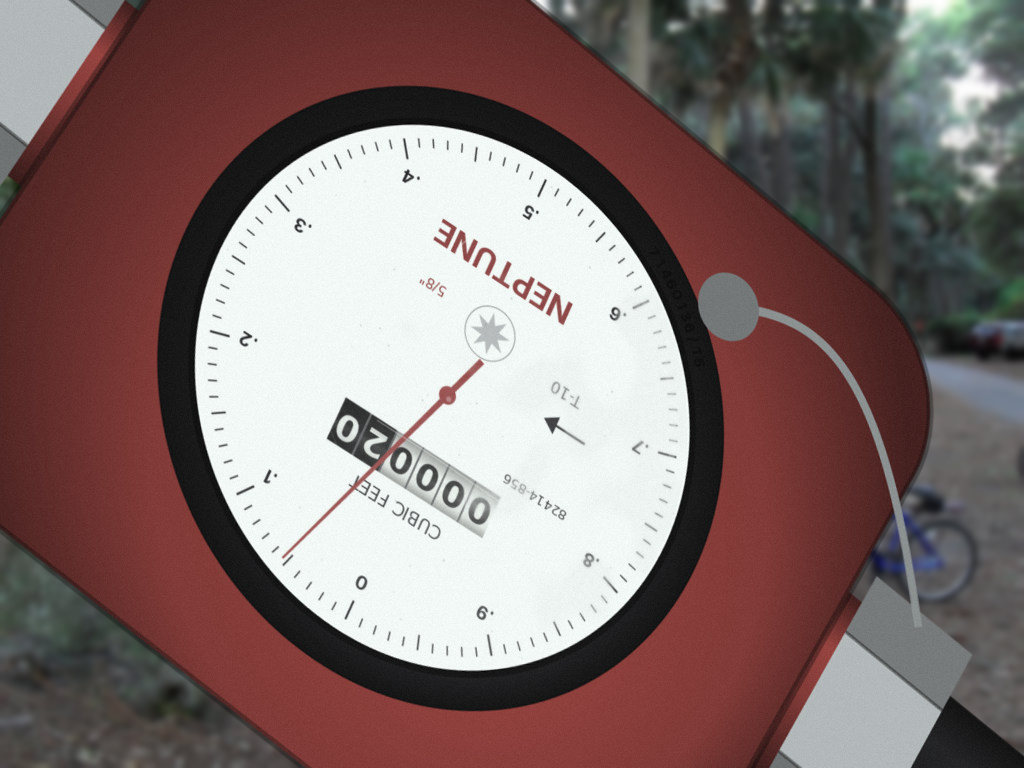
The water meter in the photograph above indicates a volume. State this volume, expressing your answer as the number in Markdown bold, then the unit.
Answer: **20.05** ft³
